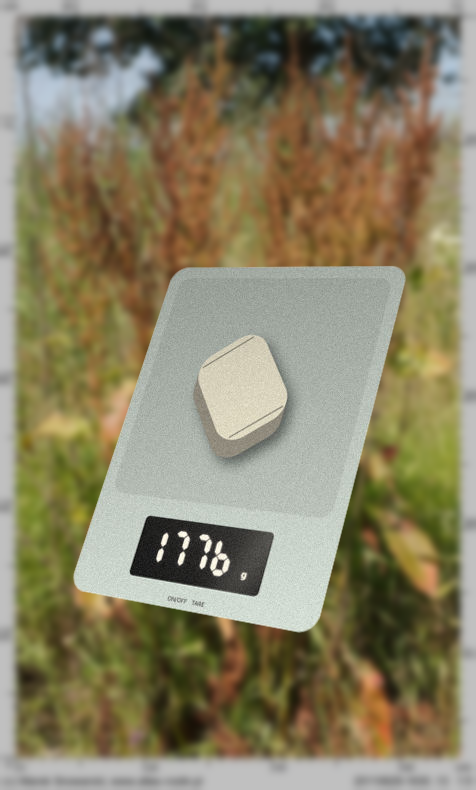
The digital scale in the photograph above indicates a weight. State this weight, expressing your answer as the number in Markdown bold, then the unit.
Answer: **1776** g
